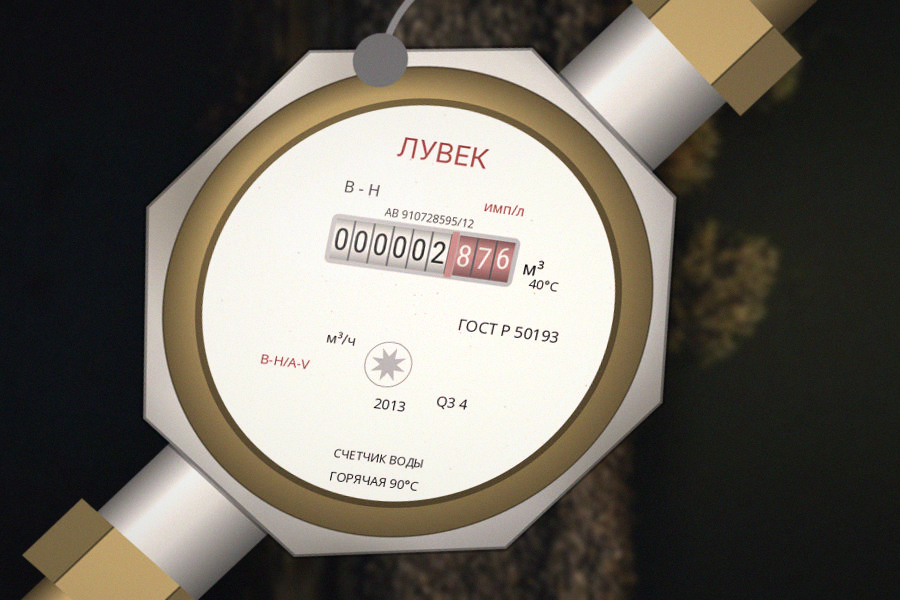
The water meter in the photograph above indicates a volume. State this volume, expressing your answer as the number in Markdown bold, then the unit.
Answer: **2.876** m³
